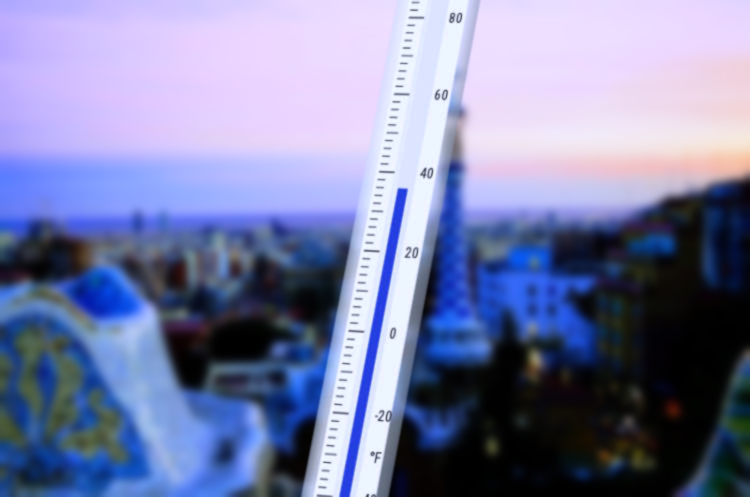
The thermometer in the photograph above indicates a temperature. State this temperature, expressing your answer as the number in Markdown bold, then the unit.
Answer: **36** °F
